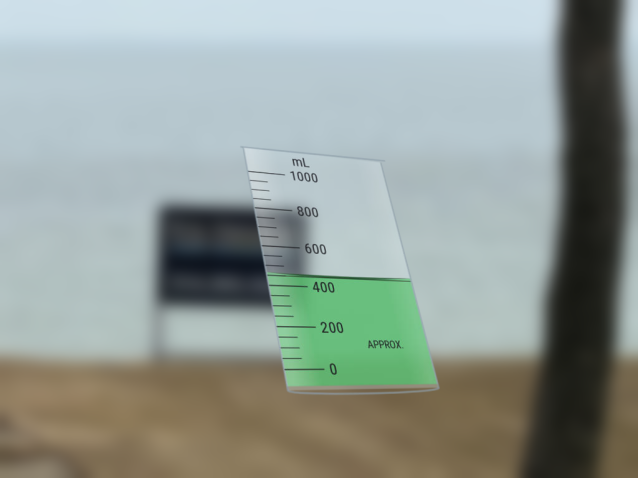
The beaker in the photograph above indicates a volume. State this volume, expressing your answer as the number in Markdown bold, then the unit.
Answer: **450** mL
